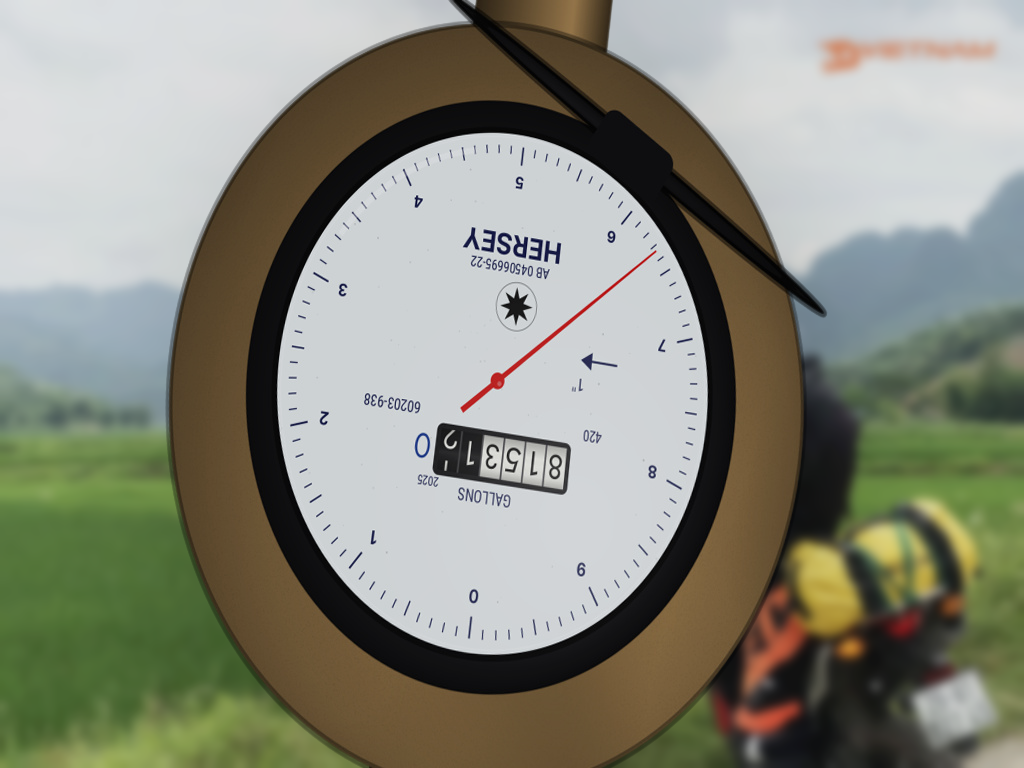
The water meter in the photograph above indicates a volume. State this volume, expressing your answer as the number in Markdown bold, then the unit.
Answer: **8153116.3** gal
